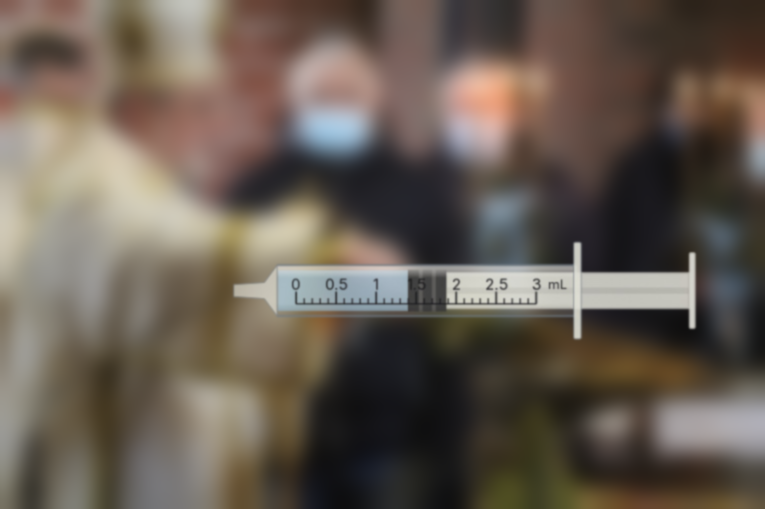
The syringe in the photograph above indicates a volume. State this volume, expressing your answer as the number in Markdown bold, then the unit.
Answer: **1.4** mL
